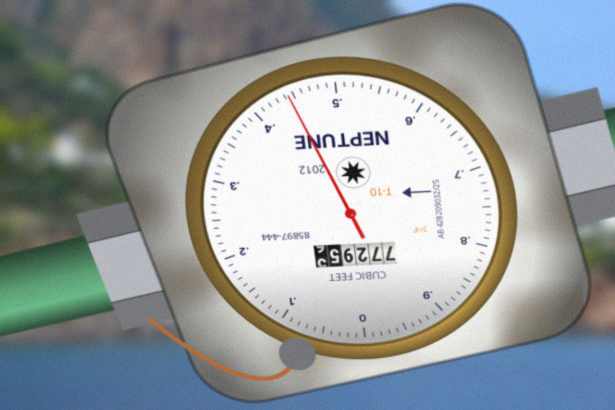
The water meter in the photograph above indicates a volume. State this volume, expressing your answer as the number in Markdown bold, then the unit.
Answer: **772955.44** ft³
